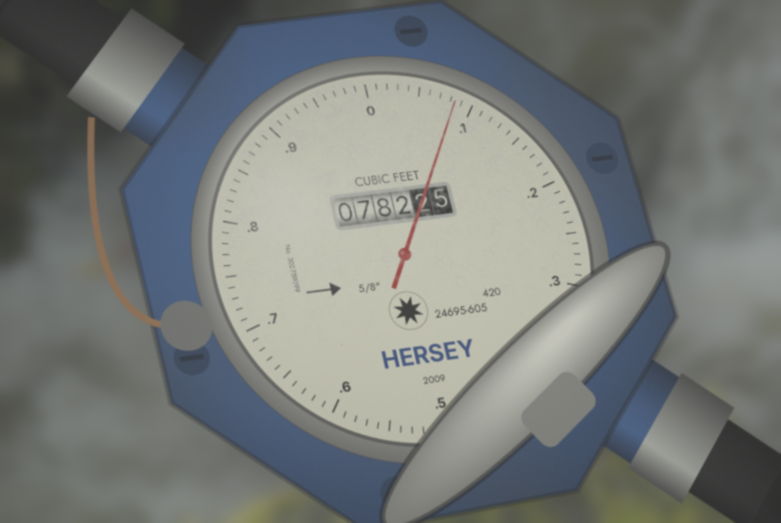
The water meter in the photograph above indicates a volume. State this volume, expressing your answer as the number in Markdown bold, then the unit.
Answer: **78225.08** ft³
